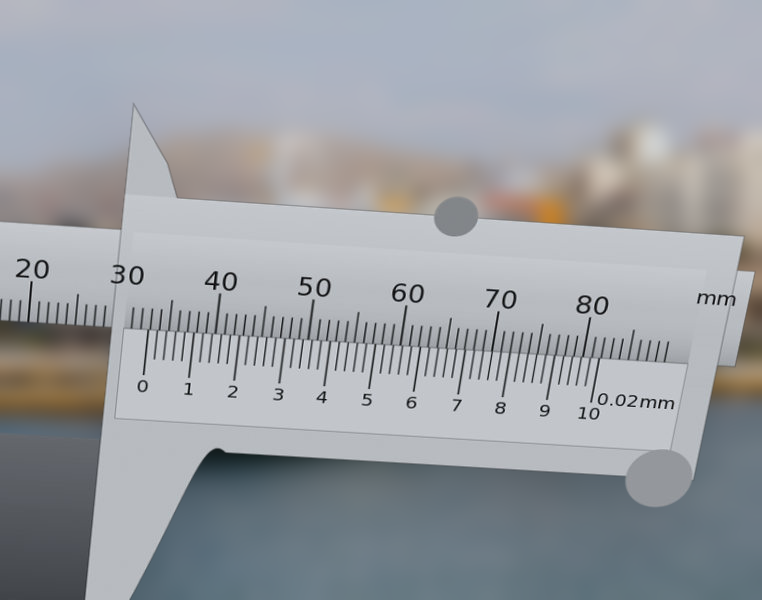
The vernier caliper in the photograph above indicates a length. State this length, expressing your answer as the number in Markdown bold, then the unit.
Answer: **32.8** mm
